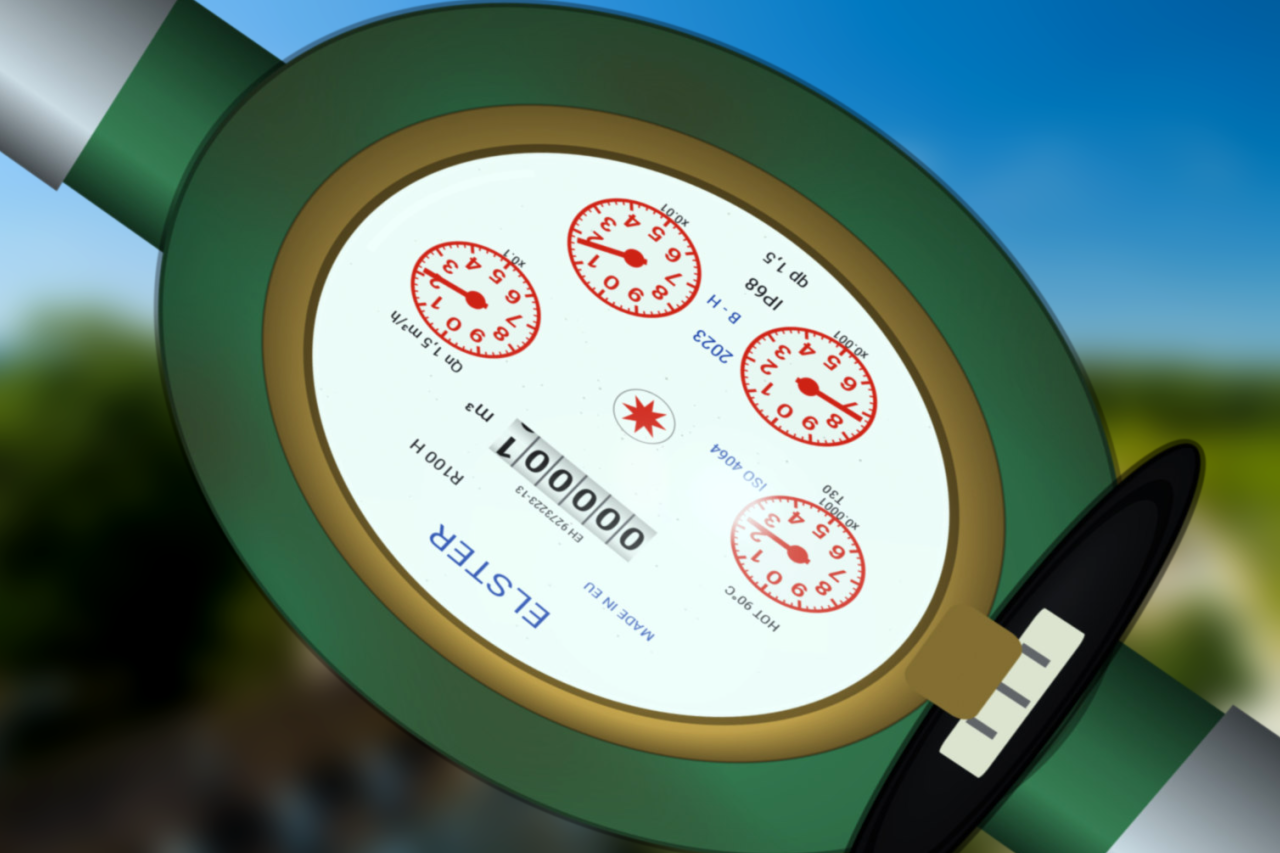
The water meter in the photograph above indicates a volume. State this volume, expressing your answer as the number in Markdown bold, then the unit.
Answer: **1.2172** m³
